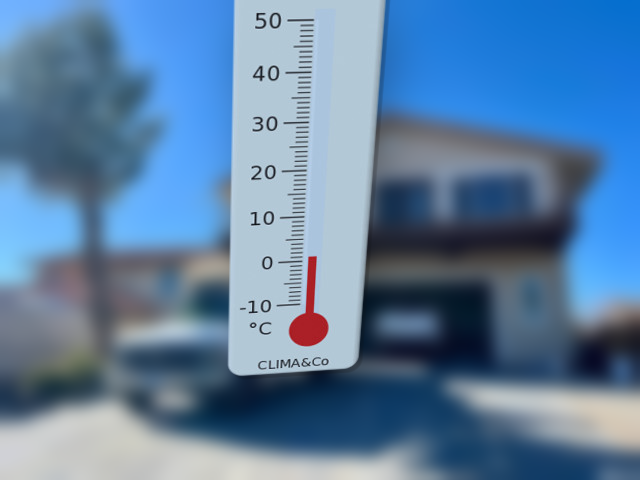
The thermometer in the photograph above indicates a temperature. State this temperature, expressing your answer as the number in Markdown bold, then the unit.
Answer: **1** °C
